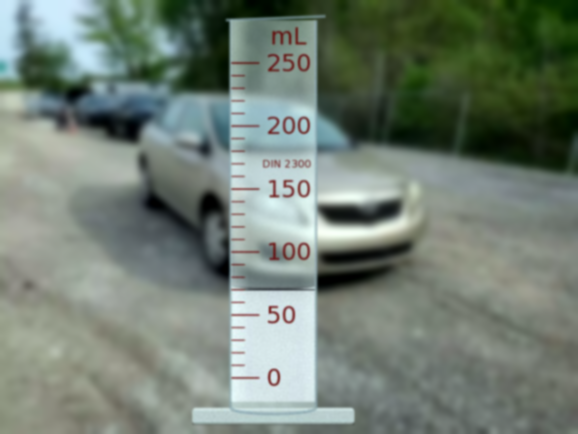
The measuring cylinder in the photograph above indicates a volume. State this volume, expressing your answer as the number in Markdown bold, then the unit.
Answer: **70** mL
